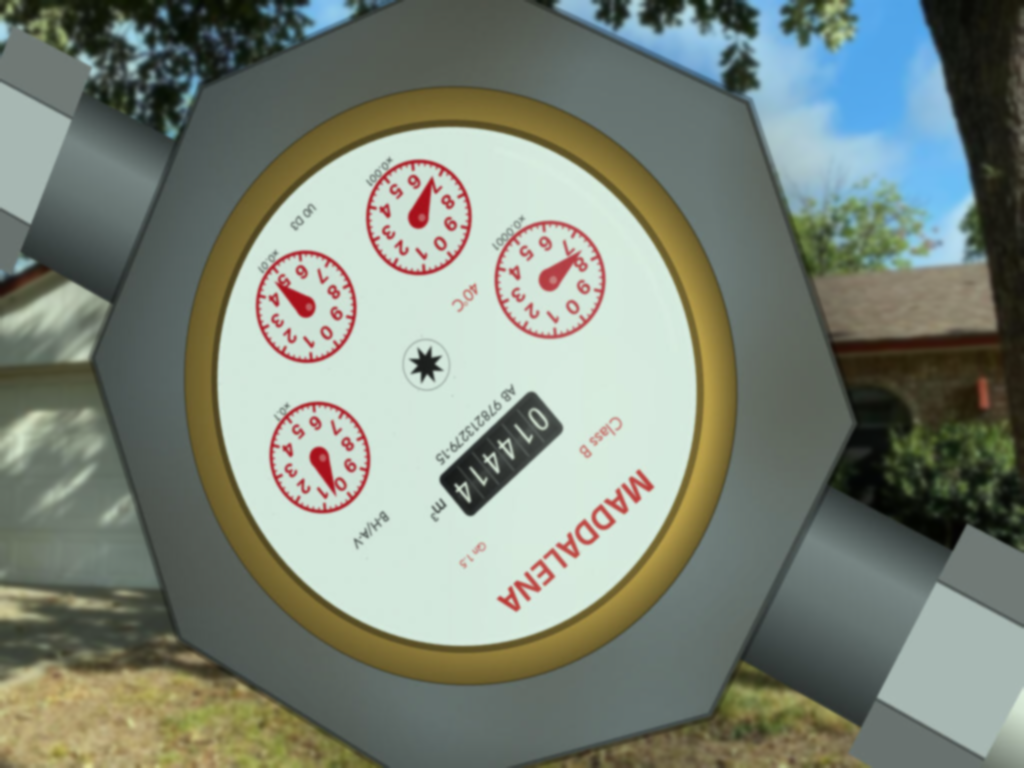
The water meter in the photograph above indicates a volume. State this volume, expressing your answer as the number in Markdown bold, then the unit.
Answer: **14414.0467** m³
